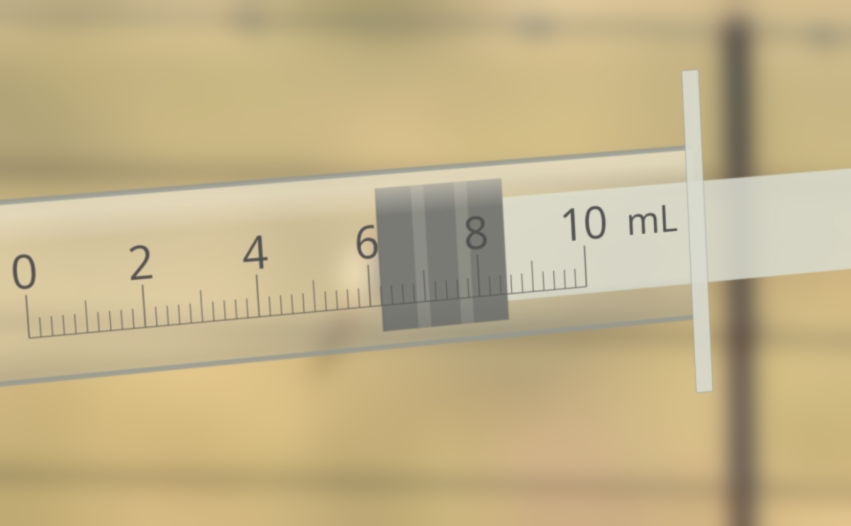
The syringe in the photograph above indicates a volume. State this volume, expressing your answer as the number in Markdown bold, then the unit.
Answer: **6.2** mL
